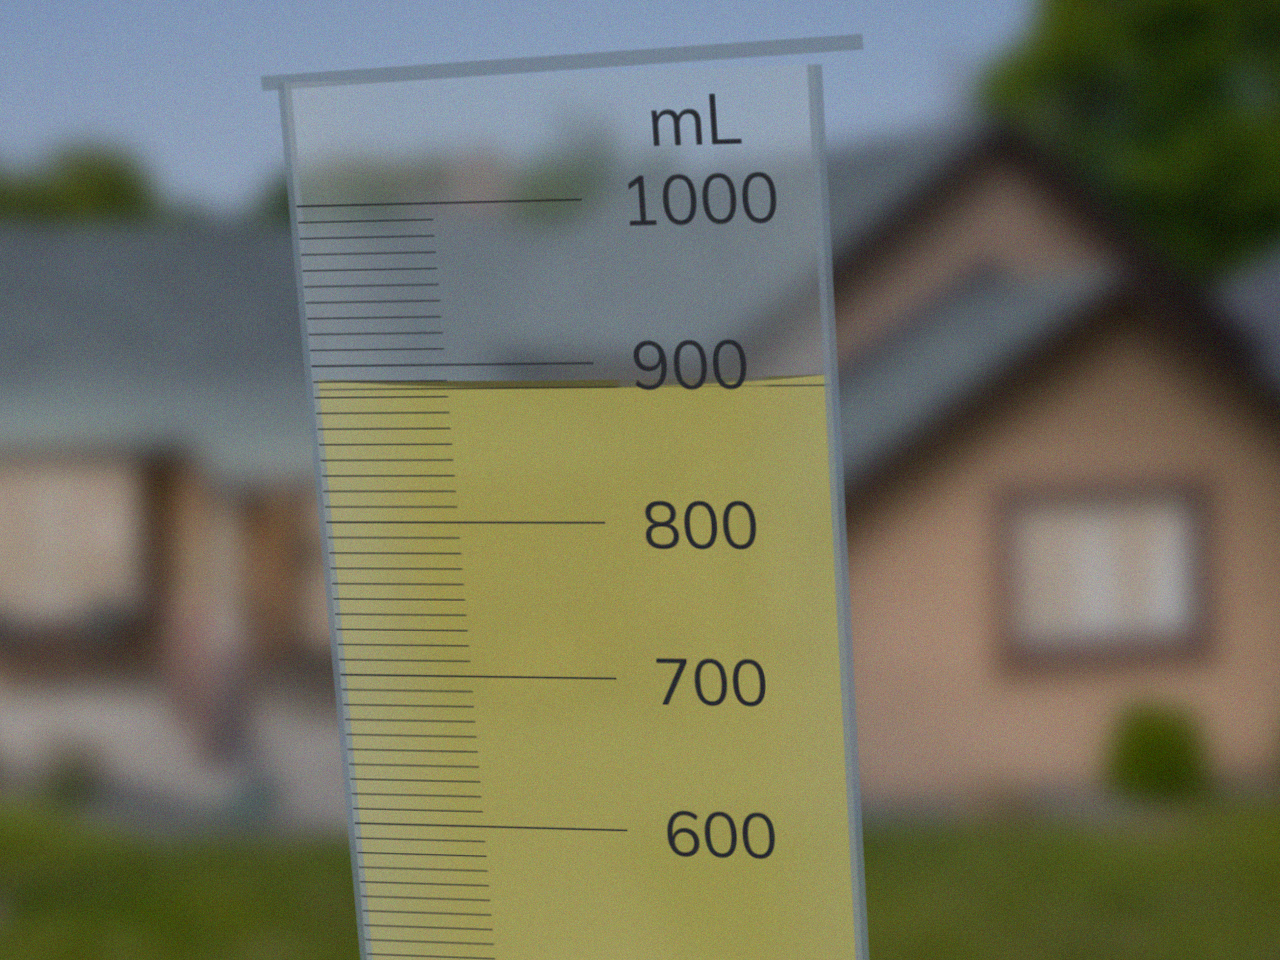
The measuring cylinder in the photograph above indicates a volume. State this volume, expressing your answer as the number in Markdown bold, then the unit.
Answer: **885** mL
